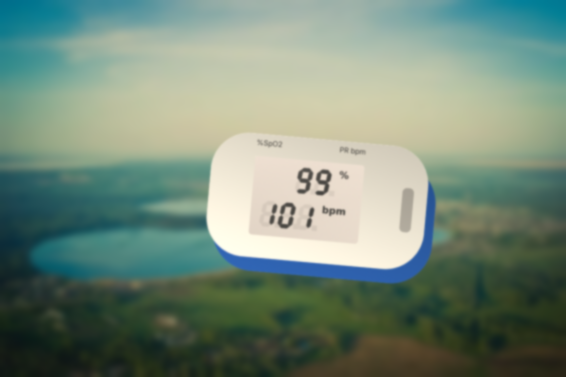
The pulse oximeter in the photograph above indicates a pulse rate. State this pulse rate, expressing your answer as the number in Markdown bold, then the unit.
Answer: **101** bpm
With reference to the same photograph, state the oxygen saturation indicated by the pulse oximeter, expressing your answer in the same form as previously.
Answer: **99** %
